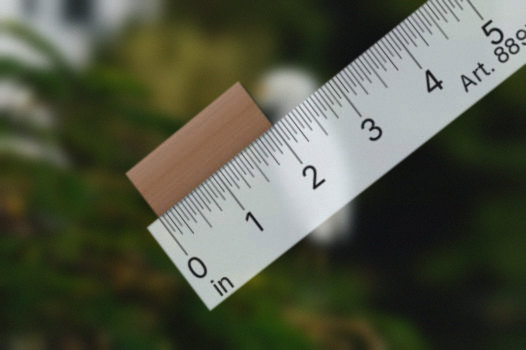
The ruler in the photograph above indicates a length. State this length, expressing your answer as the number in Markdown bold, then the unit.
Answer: **2** in
